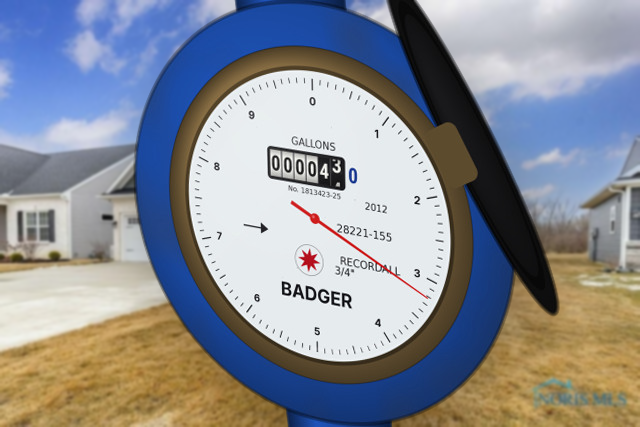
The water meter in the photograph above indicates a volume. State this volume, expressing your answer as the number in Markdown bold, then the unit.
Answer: **433.2** gal
